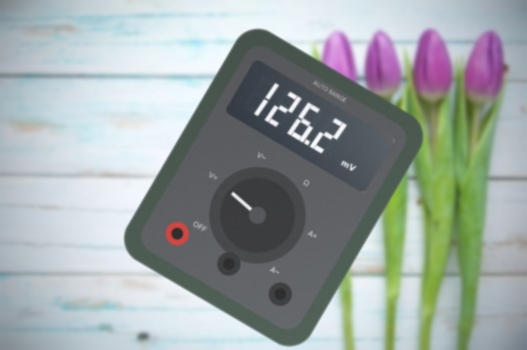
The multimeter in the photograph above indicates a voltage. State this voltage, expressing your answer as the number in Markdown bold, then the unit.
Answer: **126.2** mV
